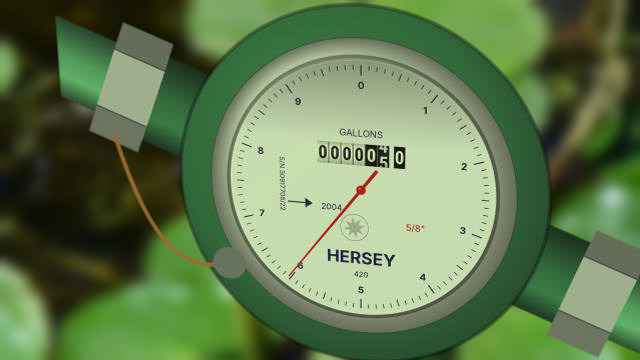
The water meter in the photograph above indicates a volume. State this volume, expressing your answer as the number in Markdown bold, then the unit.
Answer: **46.0** gal
